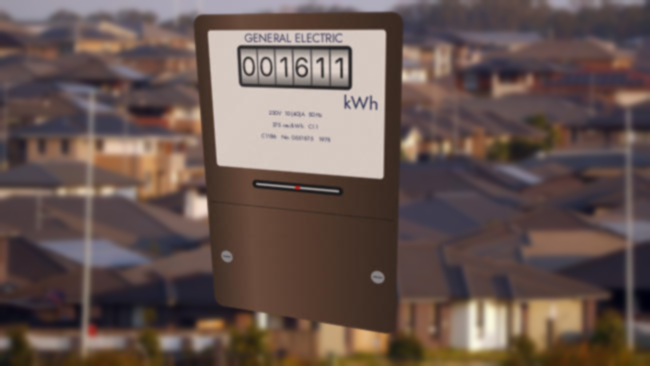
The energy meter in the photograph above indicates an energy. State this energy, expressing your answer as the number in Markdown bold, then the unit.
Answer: **1611** kWh
